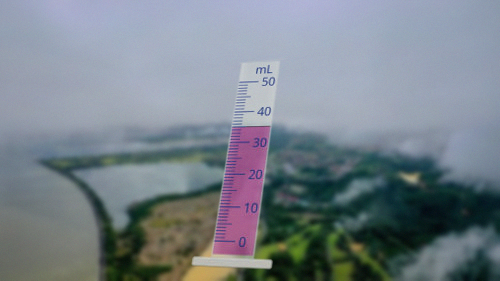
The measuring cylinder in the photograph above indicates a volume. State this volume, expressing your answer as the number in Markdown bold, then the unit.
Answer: **35** mL
